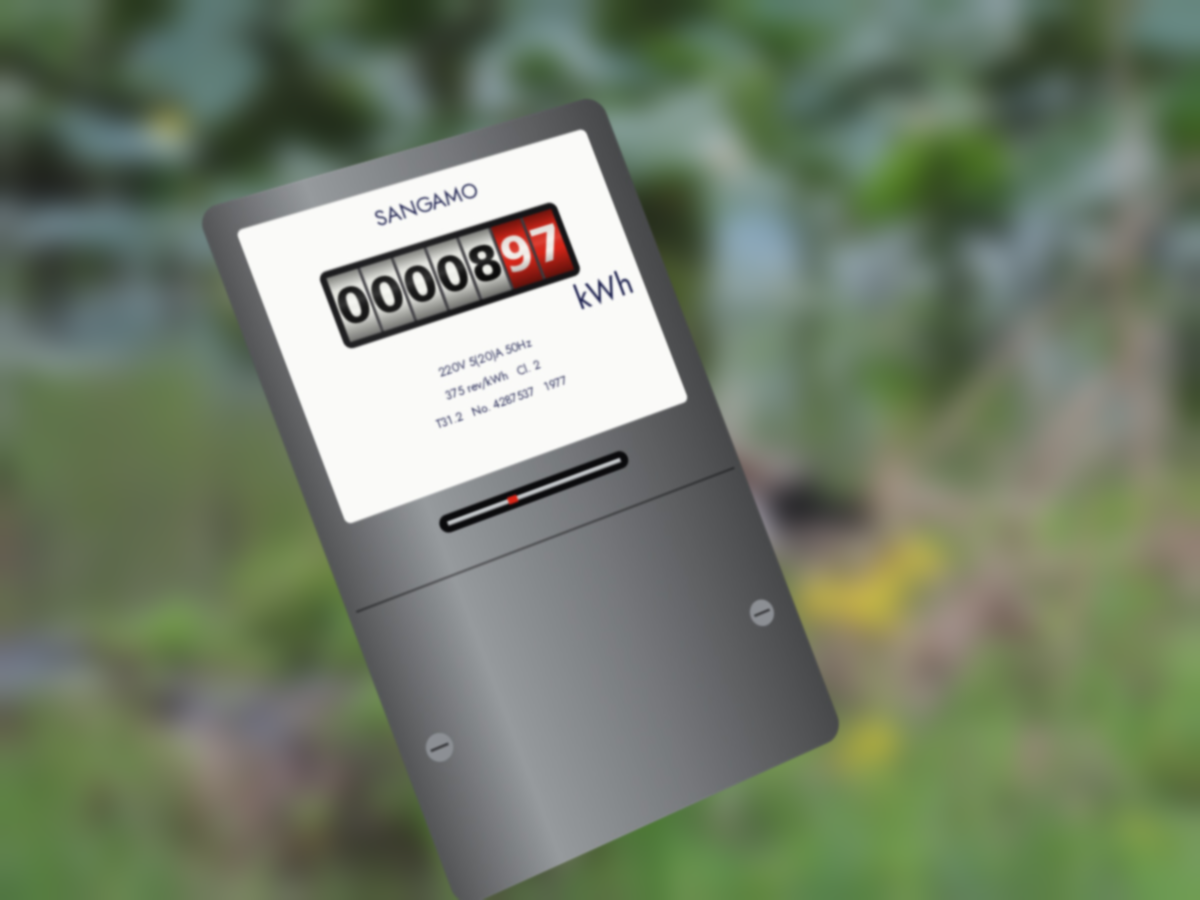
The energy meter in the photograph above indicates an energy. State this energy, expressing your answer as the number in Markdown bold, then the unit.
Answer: **8.97** kWh
